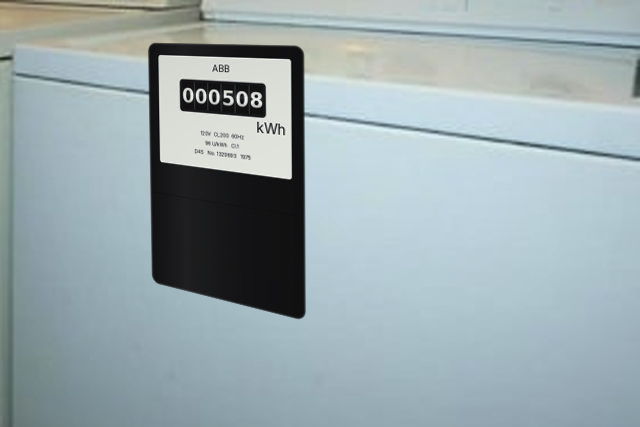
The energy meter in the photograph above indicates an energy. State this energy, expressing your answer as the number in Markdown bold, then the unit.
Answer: **508** kWh
